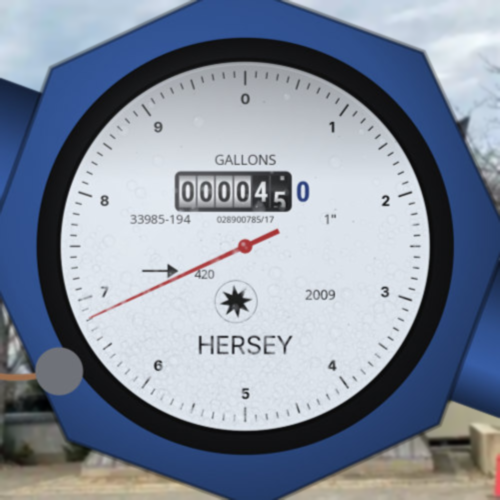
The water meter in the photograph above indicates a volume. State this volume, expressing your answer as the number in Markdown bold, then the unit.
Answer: **446.8** gal
